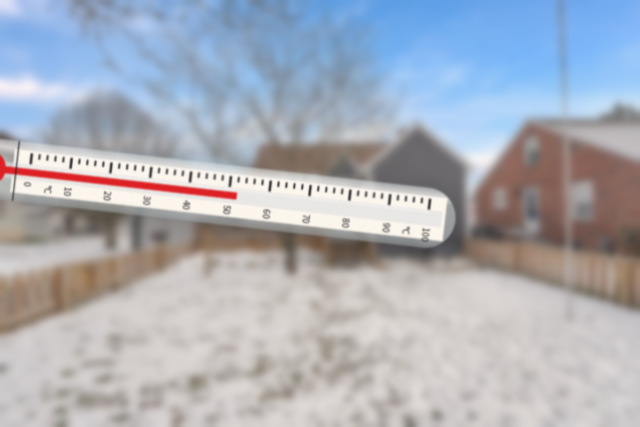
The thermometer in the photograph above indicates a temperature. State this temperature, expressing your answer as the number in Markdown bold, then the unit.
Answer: **52** °C
